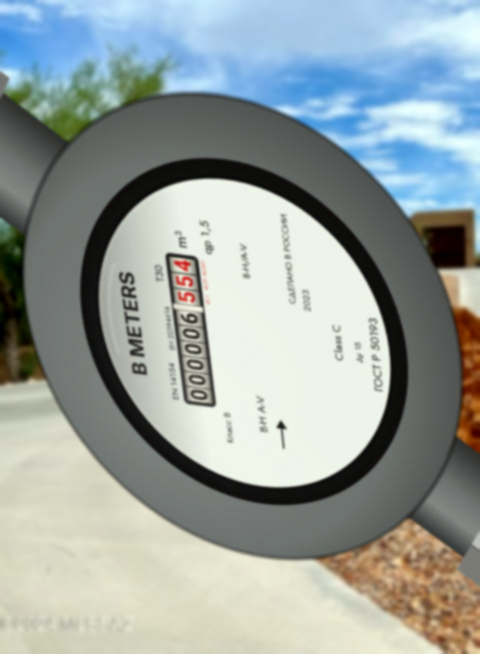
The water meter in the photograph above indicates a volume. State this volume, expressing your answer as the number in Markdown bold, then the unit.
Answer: **6.554** m³
